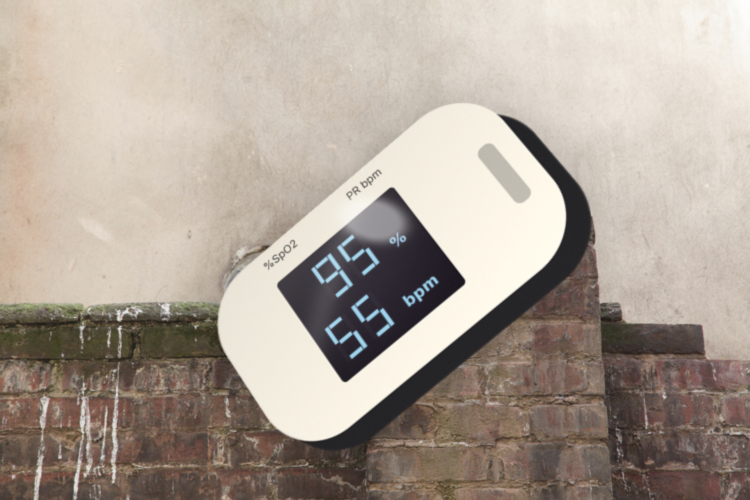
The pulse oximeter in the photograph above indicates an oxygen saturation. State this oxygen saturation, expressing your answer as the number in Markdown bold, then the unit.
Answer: **95** %
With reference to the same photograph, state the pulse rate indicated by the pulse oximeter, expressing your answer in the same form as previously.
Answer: **55** bpm
